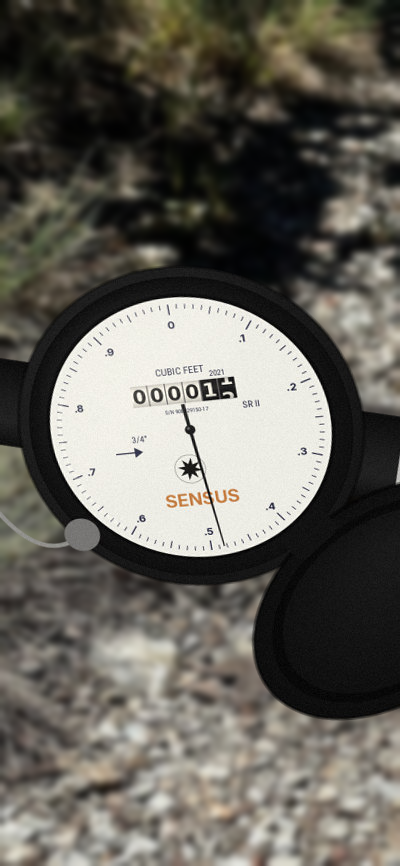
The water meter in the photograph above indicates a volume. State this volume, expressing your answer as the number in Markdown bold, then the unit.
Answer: **11.48** ft³
